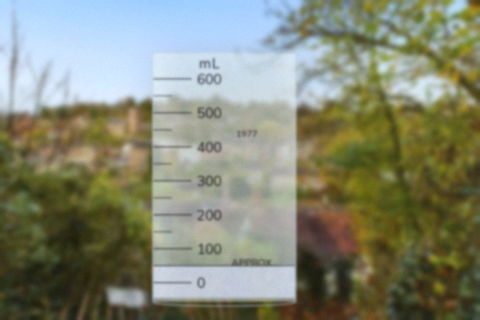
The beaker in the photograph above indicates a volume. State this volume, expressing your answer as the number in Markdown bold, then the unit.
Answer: **50** mL
